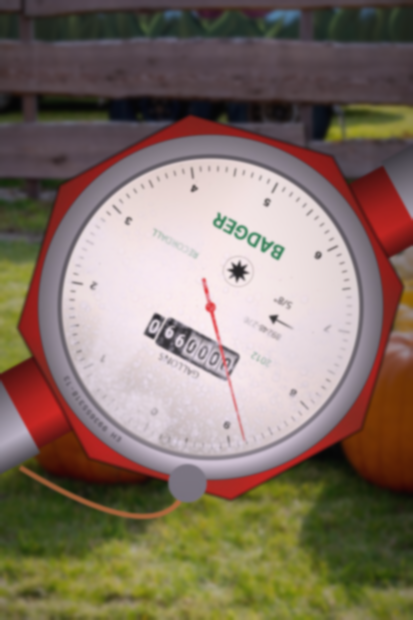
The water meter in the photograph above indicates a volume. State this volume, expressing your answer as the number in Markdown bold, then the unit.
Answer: **988.8** gal
